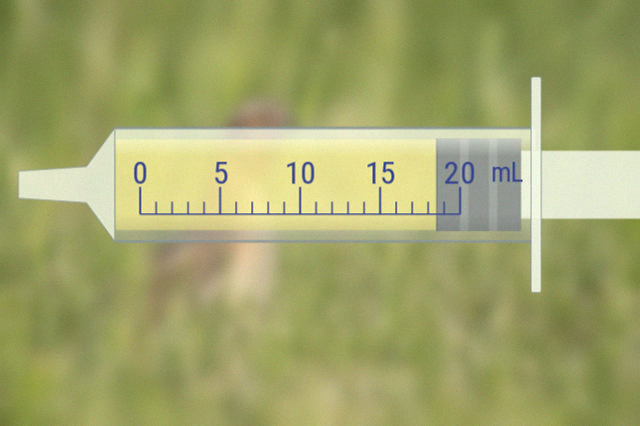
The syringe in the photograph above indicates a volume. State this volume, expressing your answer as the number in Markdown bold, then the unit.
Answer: **18.5** mL
